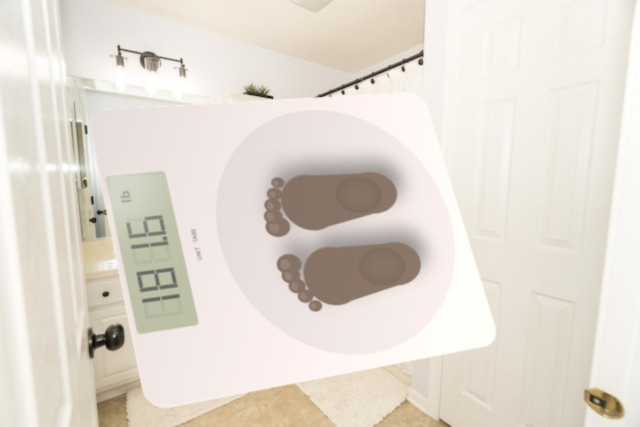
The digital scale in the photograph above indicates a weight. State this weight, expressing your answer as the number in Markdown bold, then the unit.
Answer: **181.6** lb
